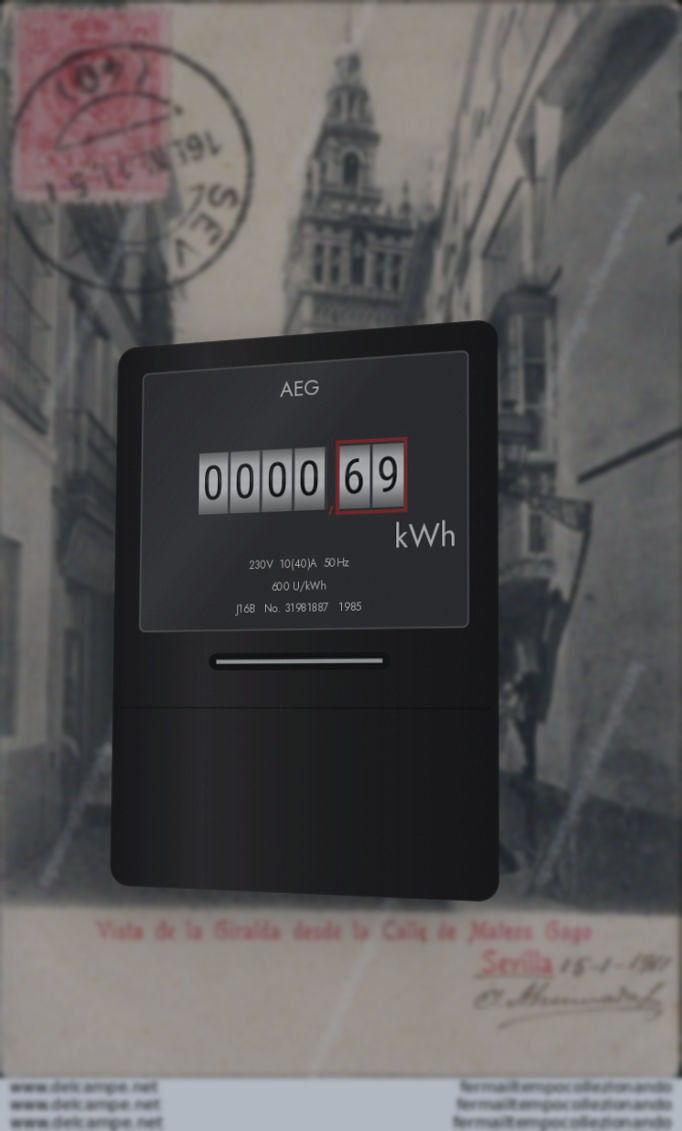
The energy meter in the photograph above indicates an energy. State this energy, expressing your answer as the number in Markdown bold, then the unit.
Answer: **0.69** kWh
